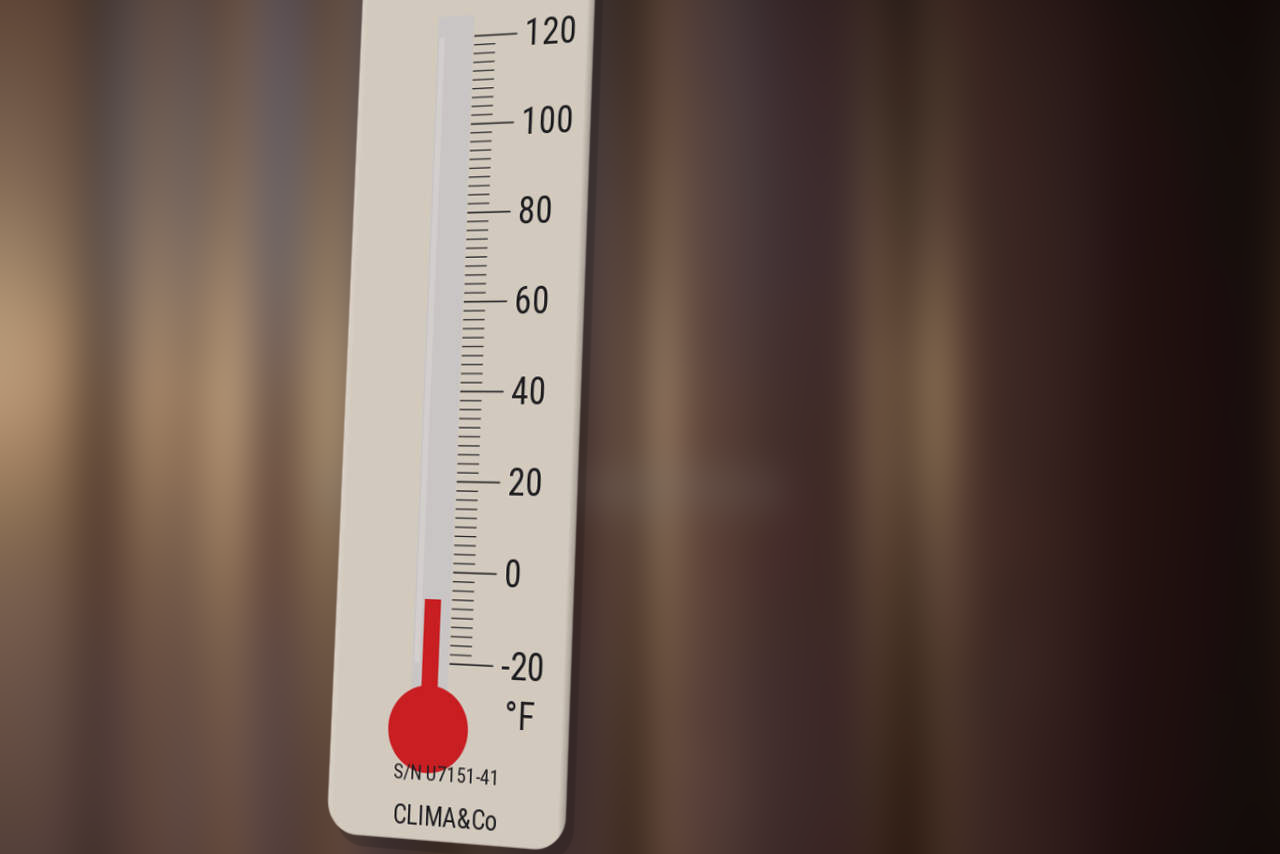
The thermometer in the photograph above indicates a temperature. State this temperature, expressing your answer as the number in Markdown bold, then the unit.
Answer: **-6** °F
